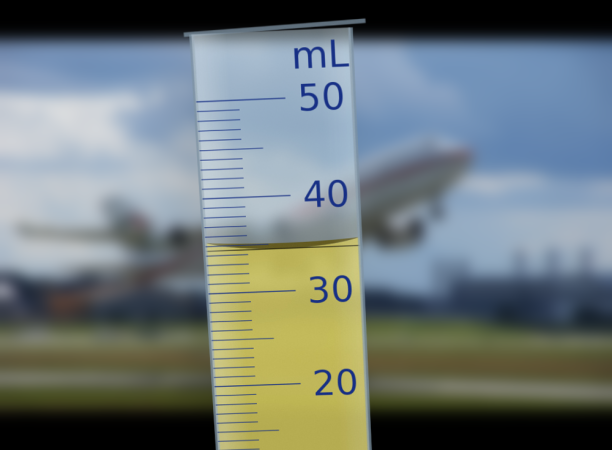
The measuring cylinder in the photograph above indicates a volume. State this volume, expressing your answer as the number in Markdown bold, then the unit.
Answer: **34.5** mL
